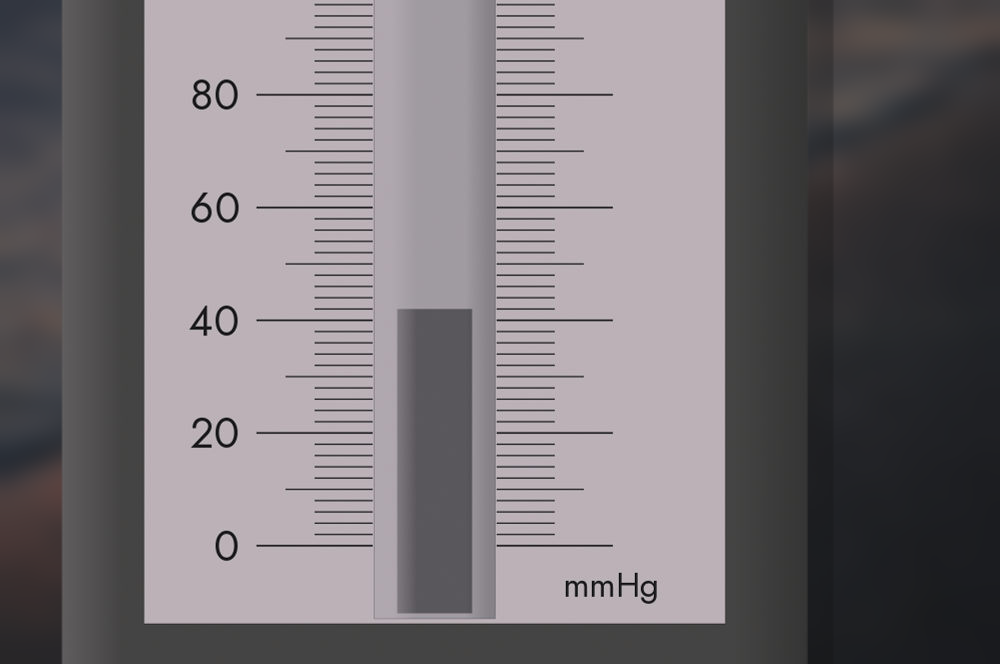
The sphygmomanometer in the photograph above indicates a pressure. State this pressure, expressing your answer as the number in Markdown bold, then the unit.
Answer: **42** mmHg
